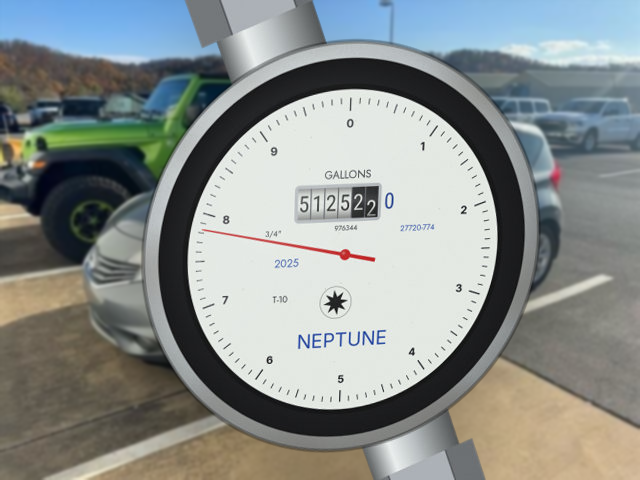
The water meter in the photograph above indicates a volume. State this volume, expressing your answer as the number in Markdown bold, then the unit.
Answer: **5125217.8** gal
